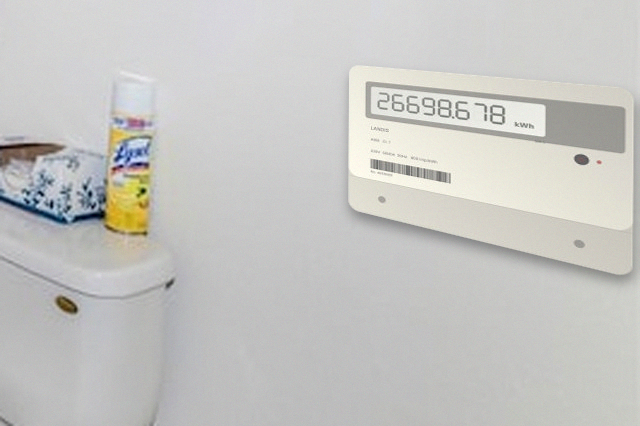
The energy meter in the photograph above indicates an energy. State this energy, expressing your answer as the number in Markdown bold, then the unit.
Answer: **26698.678** kWh
